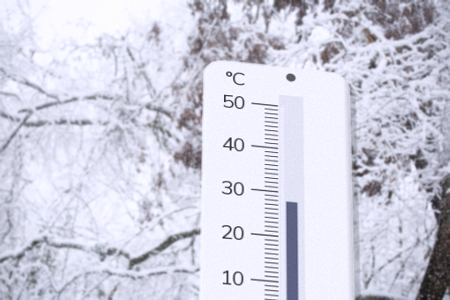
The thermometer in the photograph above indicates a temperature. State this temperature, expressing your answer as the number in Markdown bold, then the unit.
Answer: **28** °C
